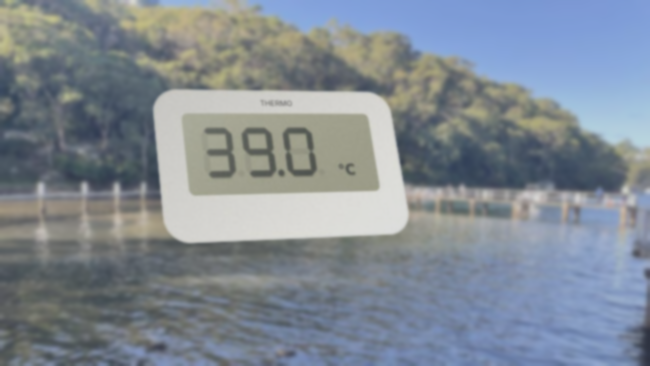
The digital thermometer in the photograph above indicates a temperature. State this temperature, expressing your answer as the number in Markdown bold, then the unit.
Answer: **39.0** °C
